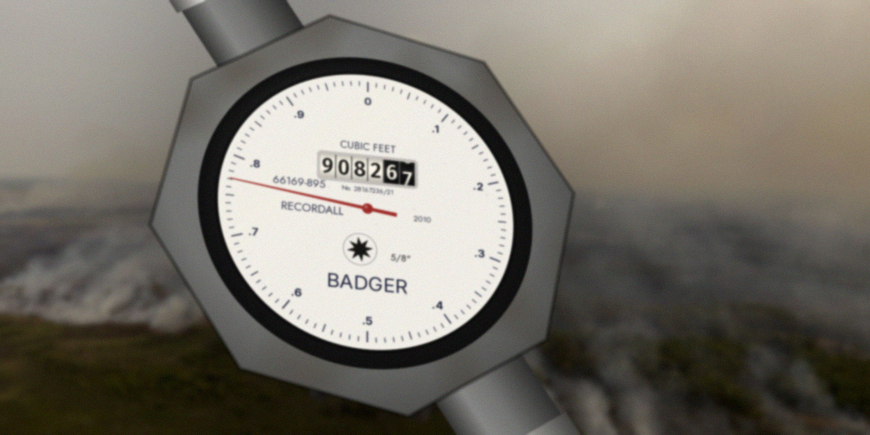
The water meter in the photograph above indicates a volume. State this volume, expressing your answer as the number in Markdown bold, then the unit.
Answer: **908266.77** ft³
